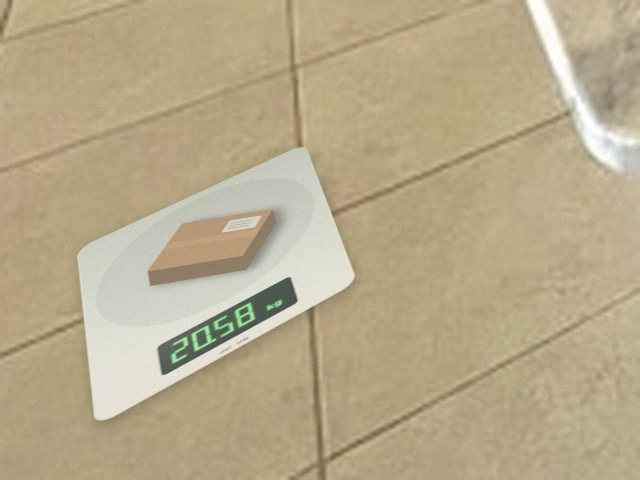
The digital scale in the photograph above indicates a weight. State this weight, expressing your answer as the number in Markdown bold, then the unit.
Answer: **20.58** kg
